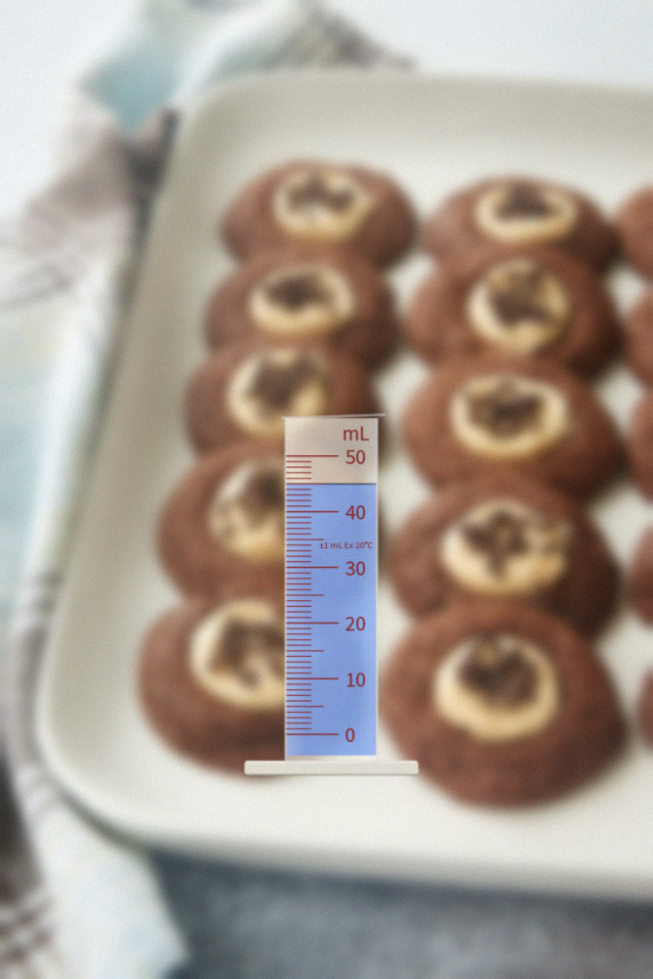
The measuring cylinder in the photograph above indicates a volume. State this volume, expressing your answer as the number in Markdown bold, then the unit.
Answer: **45** mL
